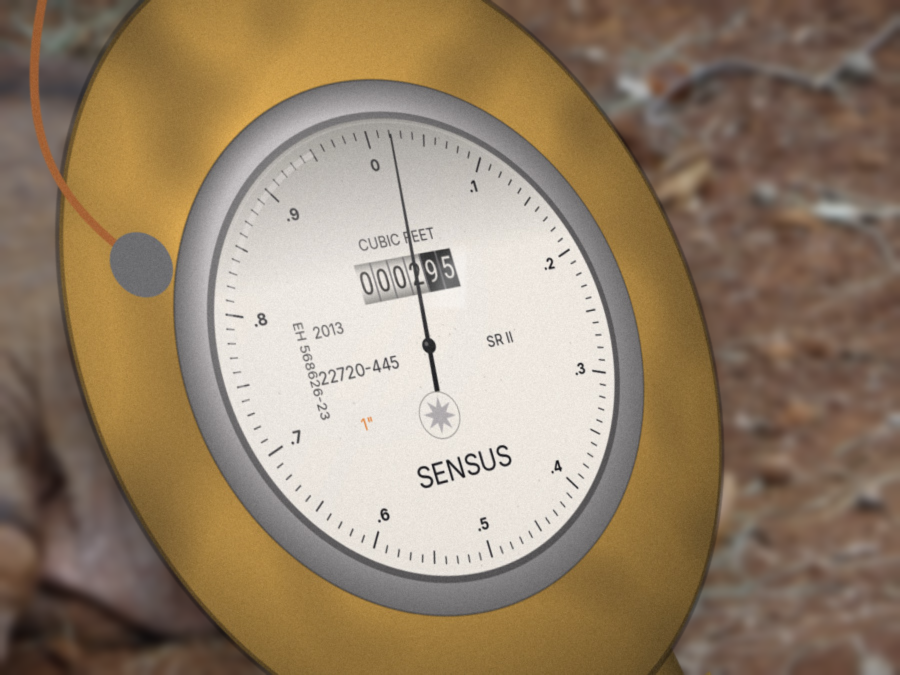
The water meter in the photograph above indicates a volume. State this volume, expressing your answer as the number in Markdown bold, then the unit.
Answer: **295.02** ft³
